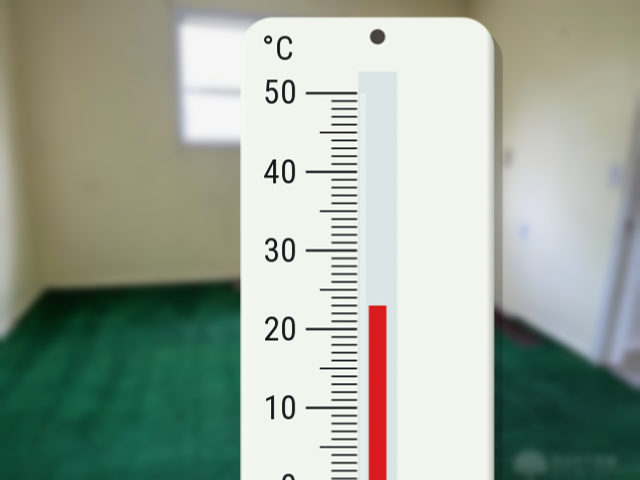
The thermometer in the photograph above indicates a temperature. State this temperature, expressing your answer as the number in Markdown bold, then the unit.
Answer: **23** °C
